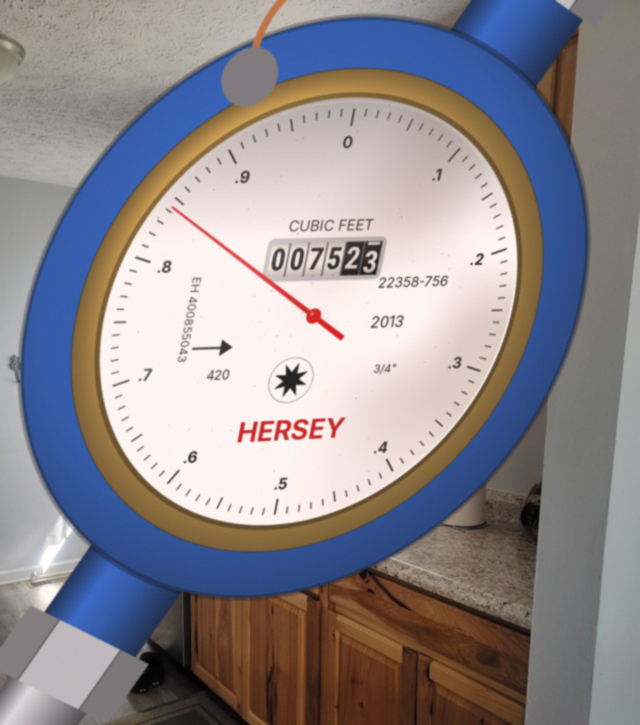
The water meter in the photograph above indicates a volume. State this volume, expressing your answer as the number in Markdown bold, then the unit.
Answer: **7522.84** ft³
